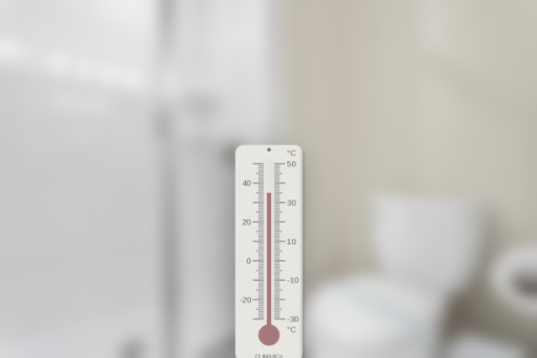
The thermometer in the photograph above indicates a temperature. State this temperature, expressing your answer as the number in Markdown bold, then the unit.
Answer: **35** °C
